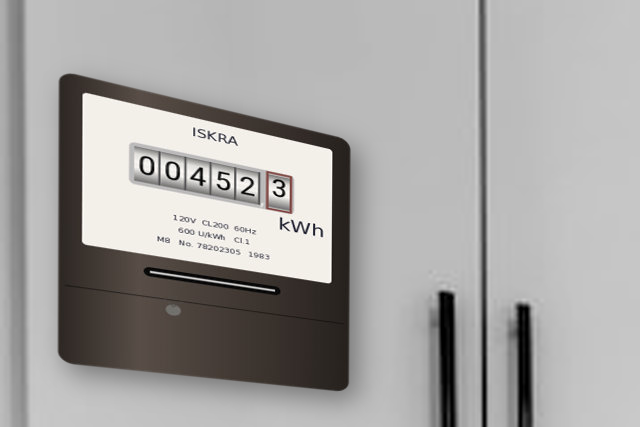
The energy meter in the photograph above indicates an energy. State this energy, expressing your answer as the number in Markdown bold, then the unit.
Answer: **452.3** kWh
